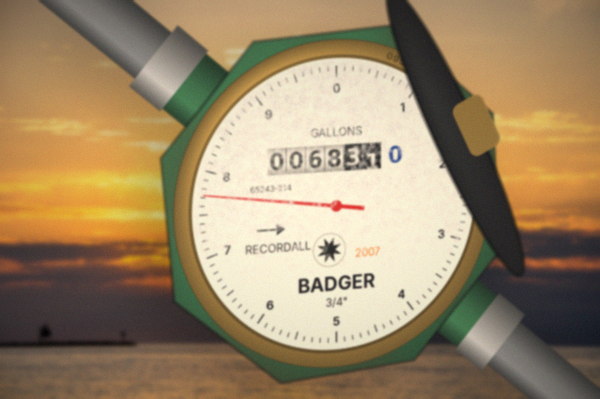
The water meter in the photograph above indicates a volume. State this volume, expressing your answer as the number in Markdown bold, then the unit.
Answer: **68307.7** gal
